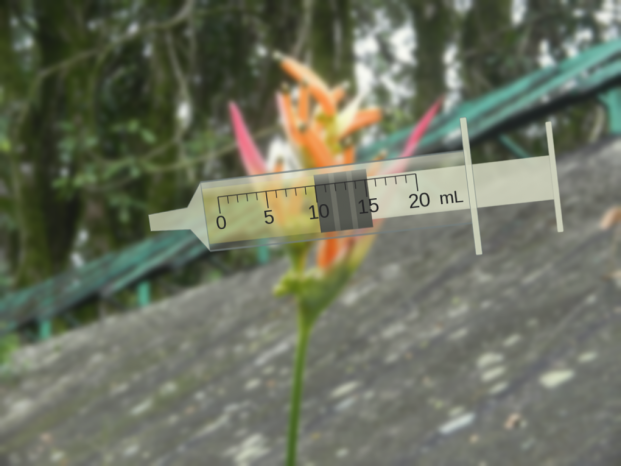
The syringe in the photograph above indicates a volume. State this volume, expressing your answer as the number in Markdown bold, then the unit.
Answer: **10** mL
